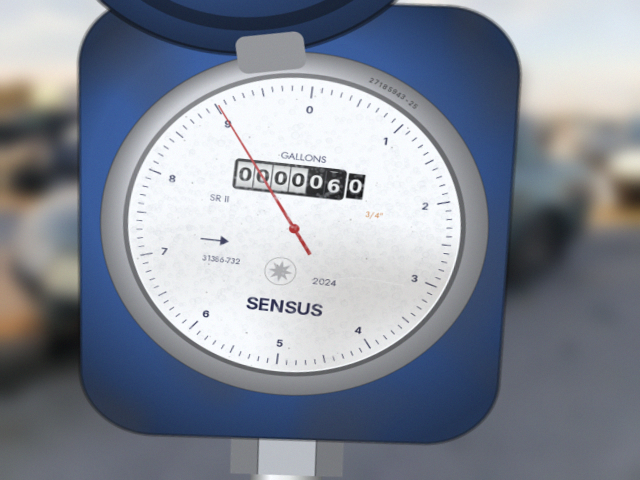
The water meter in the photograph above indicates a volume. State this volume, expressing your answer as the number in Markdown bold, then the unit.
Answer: **59.0** gal
